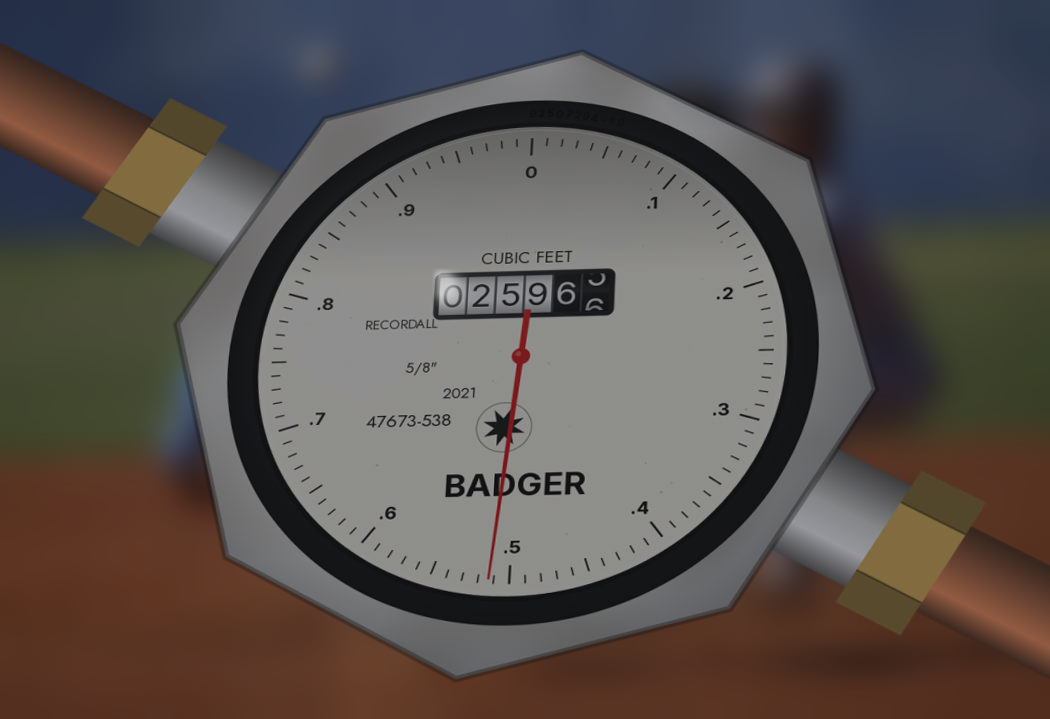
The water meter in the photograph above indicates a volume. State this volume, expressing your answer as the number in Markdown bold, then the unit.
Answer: **25965.51** ft³
